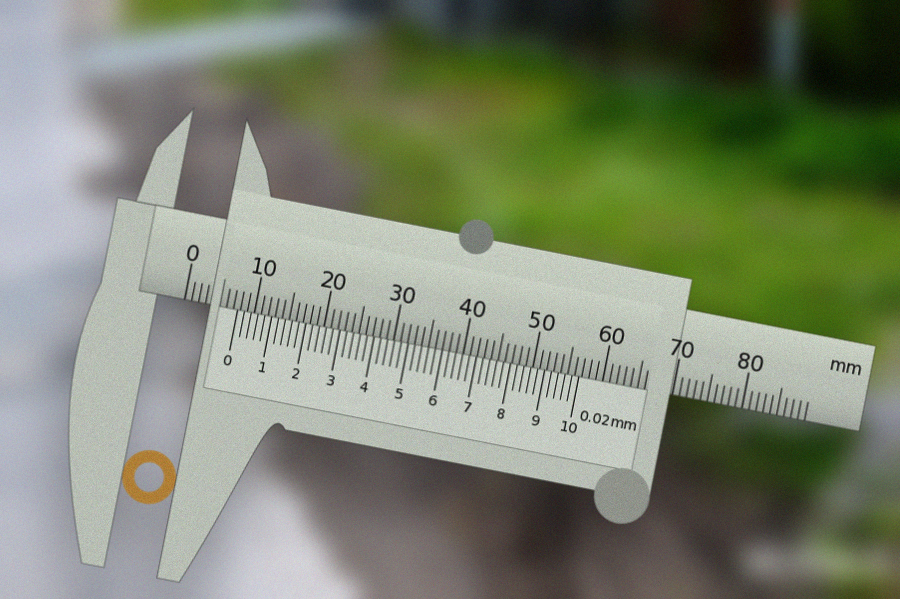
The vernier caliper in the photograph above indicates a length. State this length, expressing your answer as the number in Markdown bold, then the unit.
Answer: **7.6** mm
